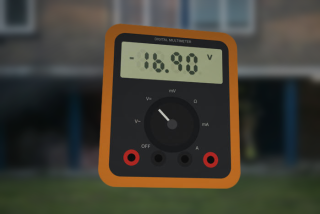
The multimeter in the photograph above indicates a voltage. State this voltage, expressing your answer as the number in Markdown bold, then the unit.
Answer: **-16.90** V
